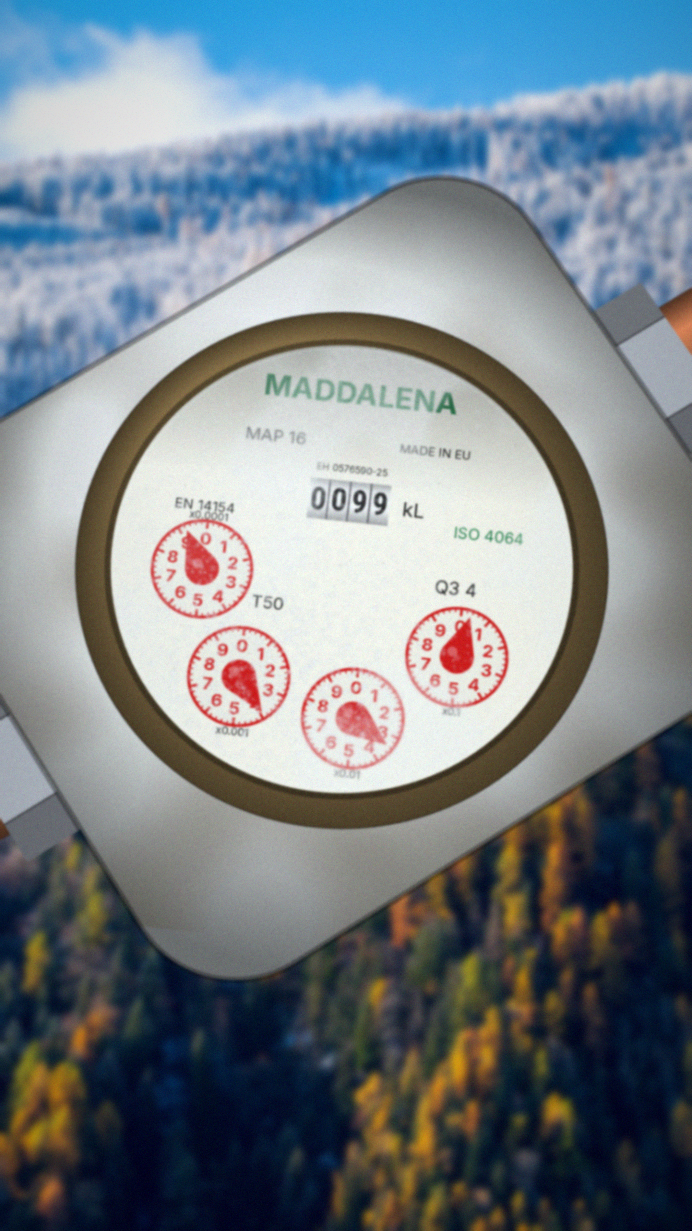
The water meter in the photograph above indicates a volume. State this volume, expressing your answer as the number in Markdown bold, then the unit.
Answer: **99.0339** kL
